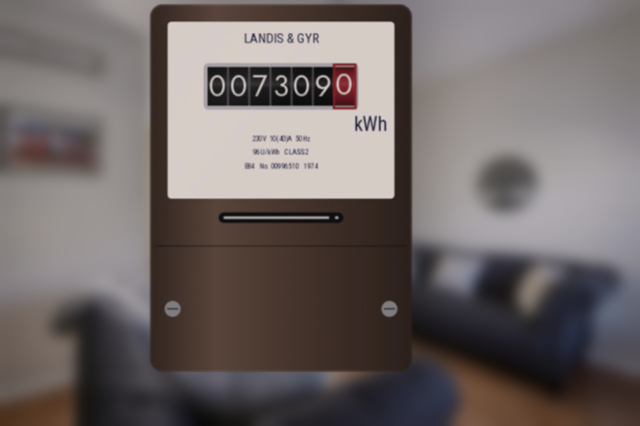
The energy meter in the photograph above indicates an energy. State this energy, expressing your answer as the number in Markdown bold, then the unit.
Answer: **7309.0** kWh
